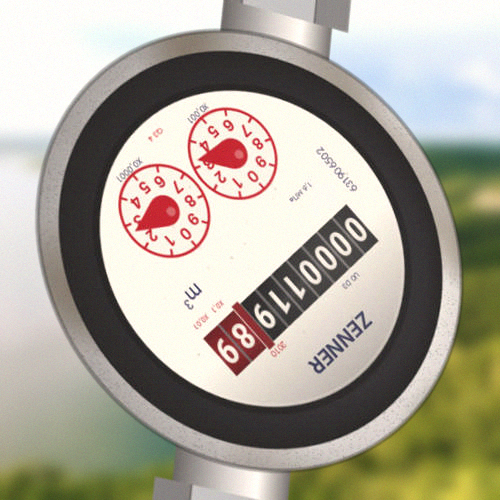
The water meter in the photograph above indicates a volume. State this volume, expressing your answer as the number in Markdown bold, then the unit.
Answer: **119.8932** m³
